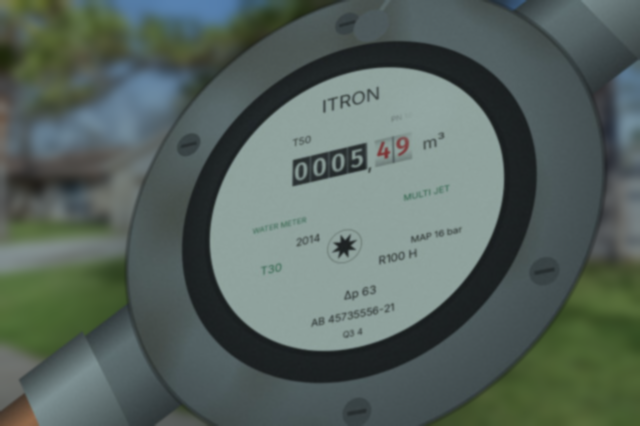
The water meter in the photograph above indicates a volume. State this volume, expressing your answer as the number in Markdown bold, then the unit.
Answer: **5.49** m³
